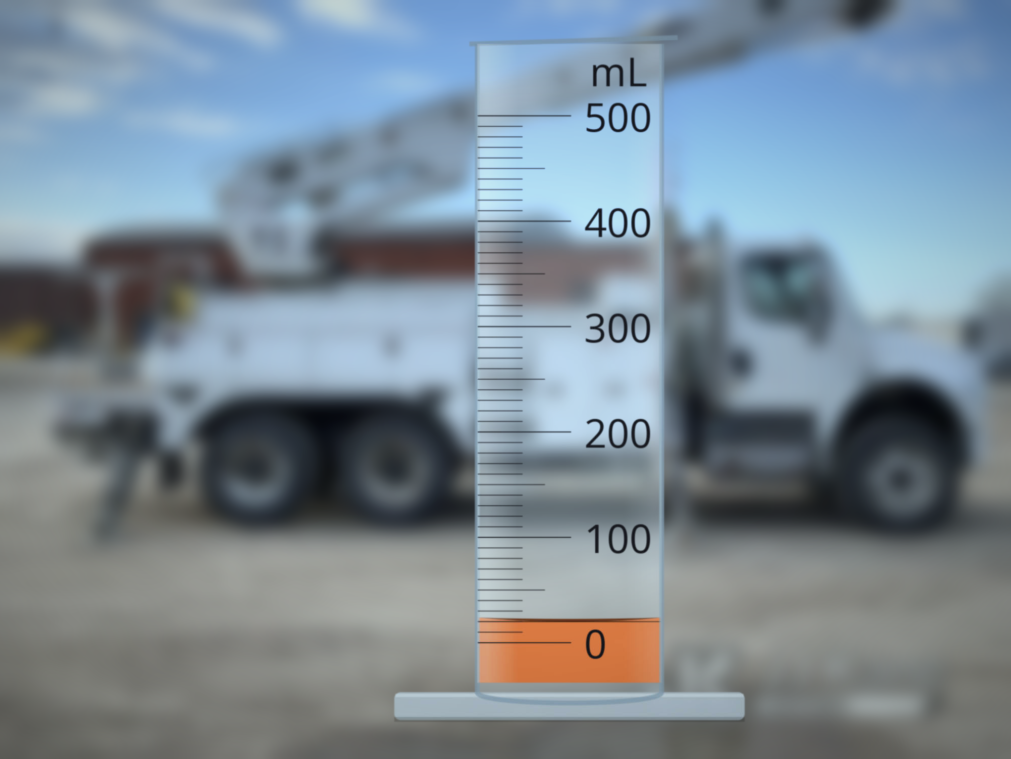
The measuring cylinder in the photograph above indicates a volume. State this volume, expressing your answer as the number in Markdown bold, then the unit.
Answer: **20** mL
